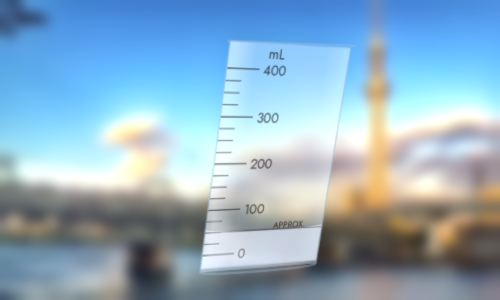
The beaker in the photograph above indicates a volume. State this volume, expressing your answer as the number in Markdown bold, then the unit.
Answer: **50** mL
